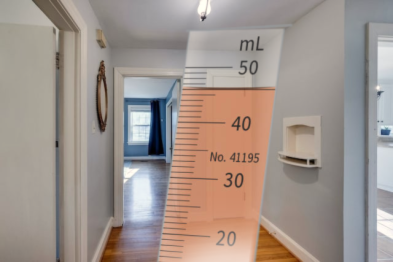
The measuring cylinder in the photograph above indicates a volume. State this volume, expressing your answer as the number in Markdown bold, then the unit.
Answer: **46** mL
